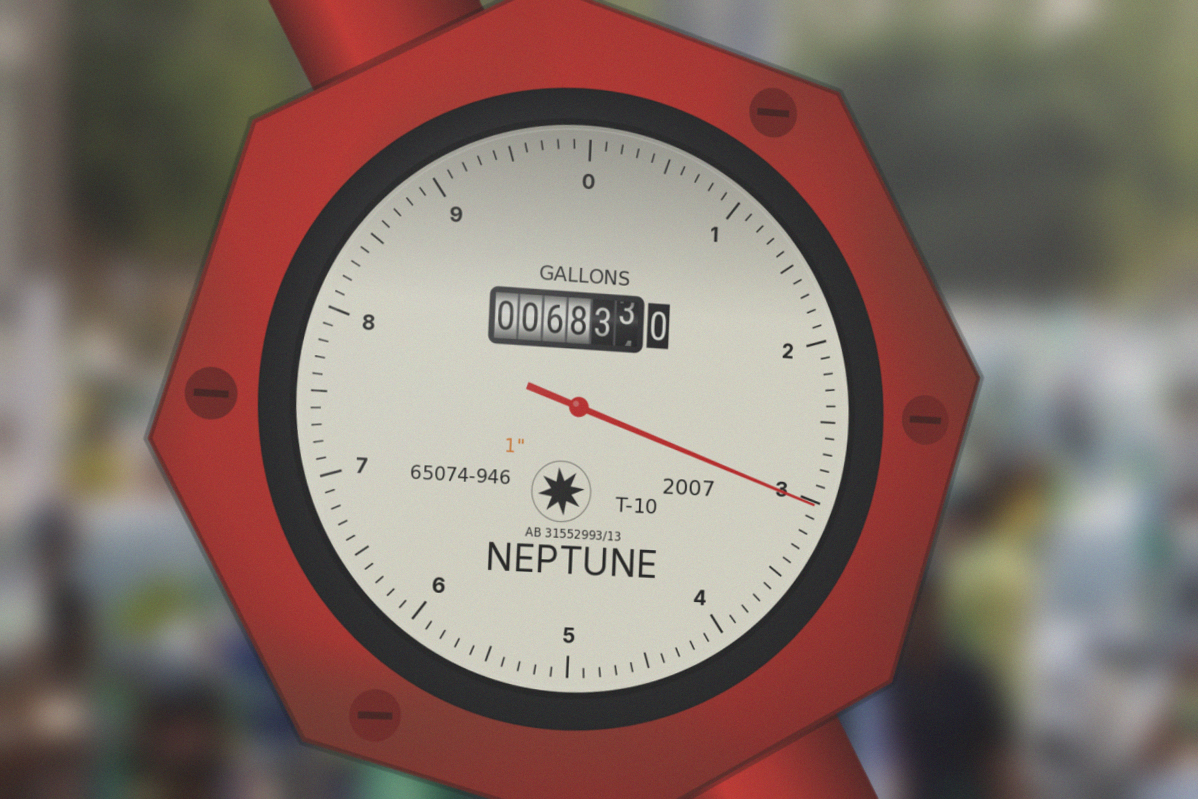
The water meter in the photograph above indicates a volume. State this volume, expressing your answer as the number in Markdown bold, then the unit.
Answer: **68333.0** gal
